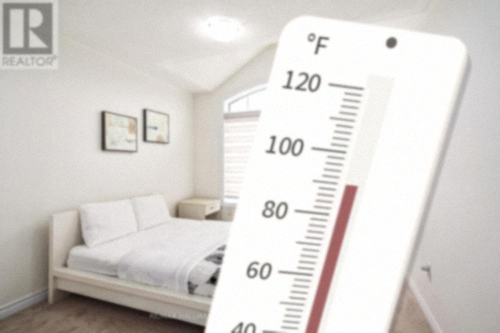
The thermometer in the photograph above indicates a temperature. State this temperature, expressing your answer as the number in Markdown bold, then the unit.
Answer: **90** °F
